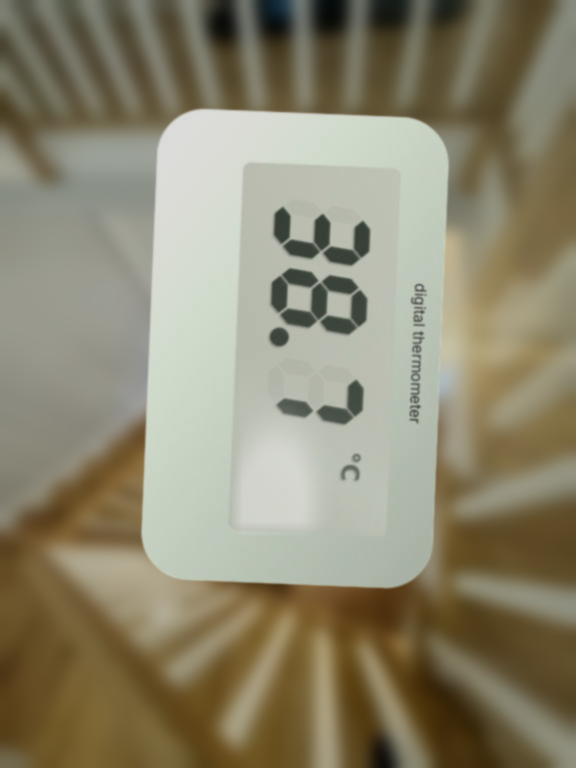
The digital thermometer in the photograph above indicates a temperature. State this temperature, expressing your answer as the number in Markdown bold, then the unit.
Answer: **38.7** °C
